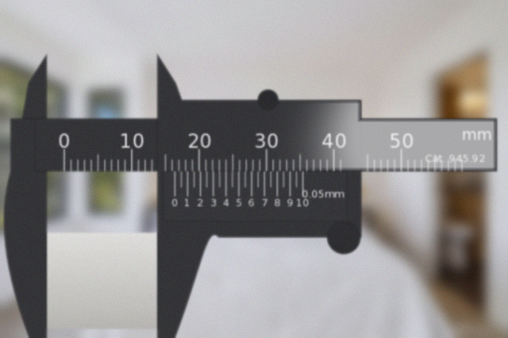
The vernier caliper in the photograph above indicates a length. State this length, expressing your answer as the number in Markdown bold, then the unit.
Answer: **16.4** mm
